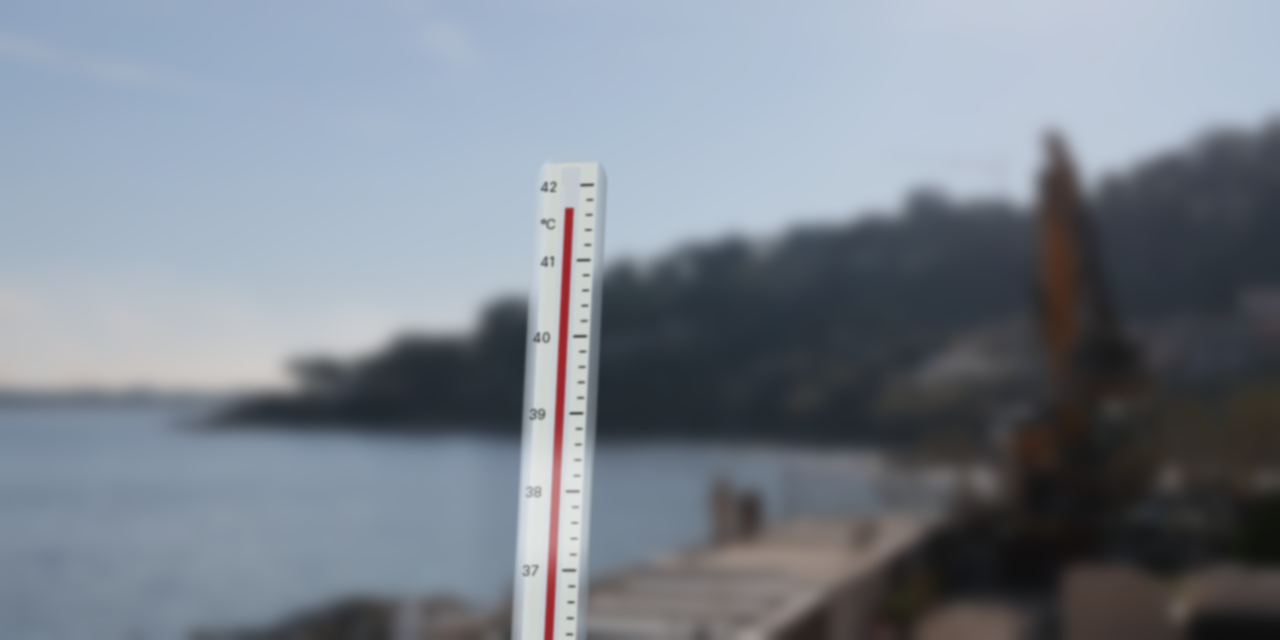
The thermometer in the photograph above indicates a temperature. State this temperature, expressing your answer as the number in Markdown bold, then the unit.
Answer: **41.7** °C
